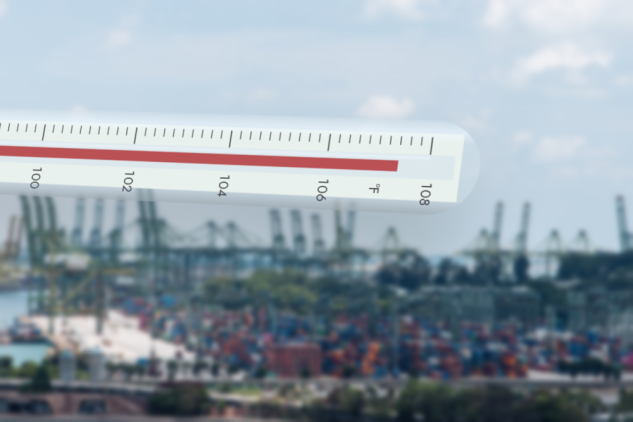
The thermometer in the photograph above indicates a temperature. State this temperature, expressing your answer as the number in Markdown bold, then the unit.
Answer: **107.4** °F
